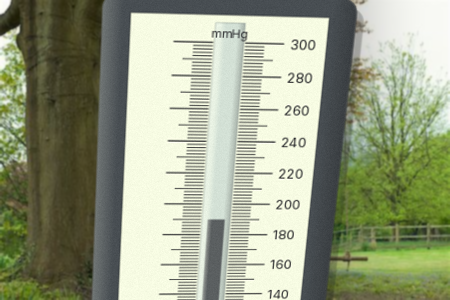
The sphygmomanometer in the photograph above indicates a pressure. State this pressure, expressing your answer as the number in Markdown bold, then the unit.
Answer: **190** mmHg
